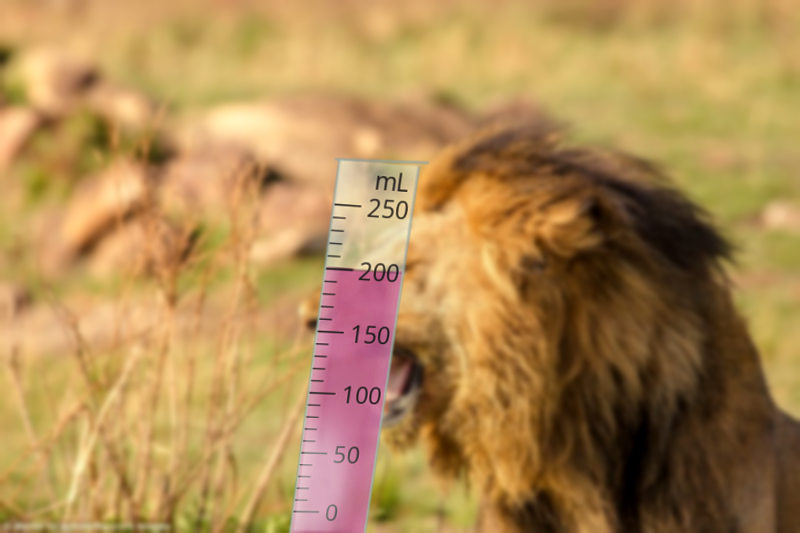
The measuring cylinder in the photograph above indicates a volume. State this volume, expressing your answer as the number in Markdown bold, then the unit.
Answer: **200** mL
